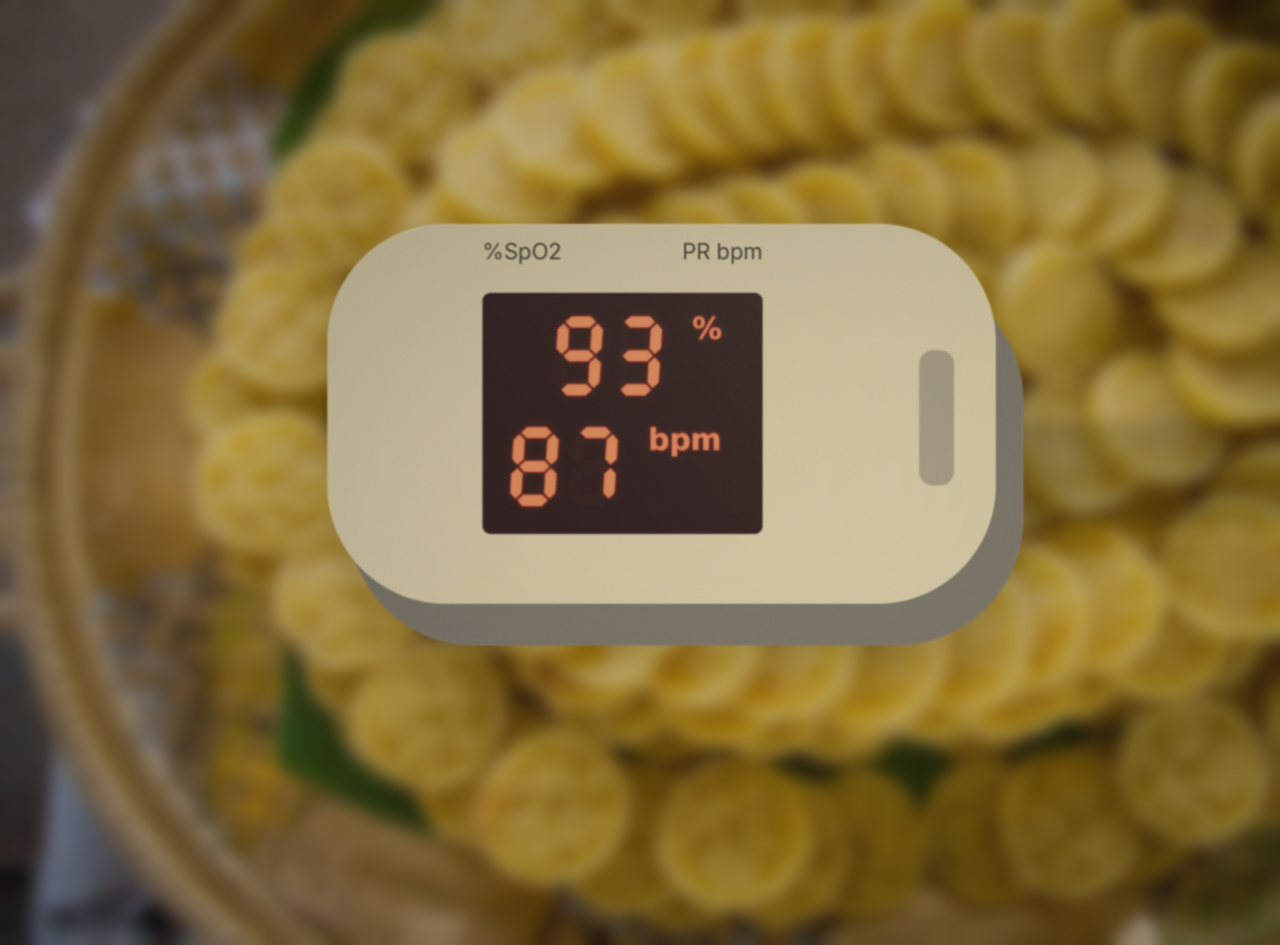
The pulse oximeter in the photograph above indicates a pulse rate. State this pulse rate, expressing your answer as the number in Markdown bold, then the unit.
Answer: **87** bpm
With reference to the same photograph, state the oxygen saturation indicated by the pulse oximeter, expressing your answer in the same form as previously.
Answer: **93** %
